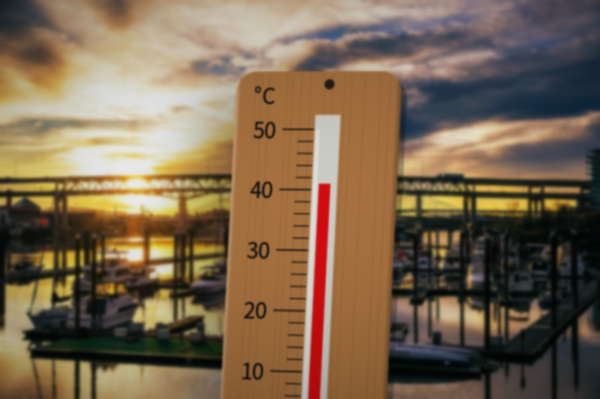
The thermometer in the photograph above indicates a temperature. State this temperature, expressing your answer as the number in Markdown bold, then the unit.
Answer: **41** °C
